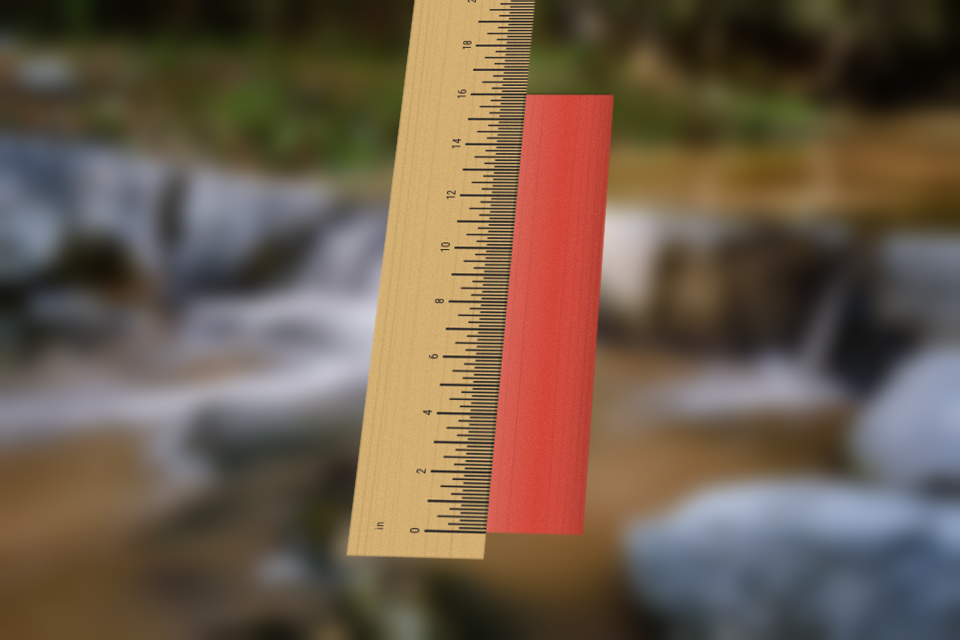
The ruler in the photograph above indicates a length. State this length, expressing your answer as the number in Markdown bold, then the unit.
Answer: **16** in
